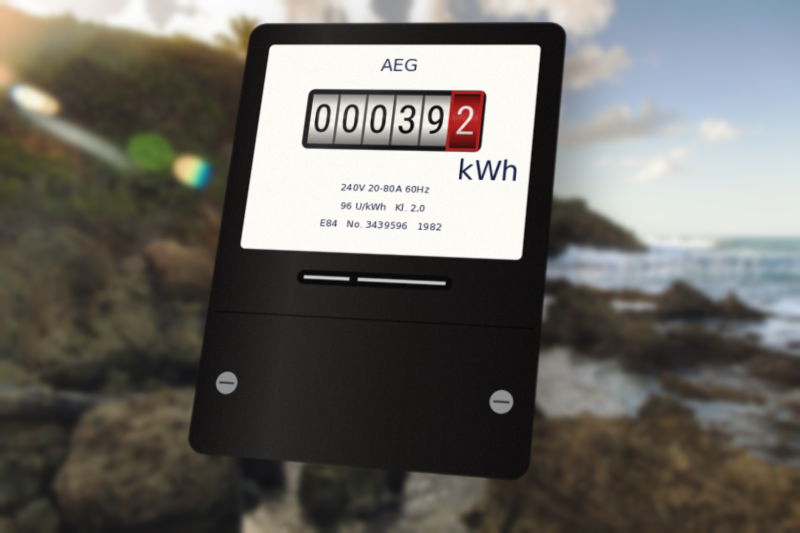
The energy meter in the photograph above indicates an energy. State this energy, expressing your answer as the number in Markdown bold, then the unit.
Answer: **39.2** kWh
